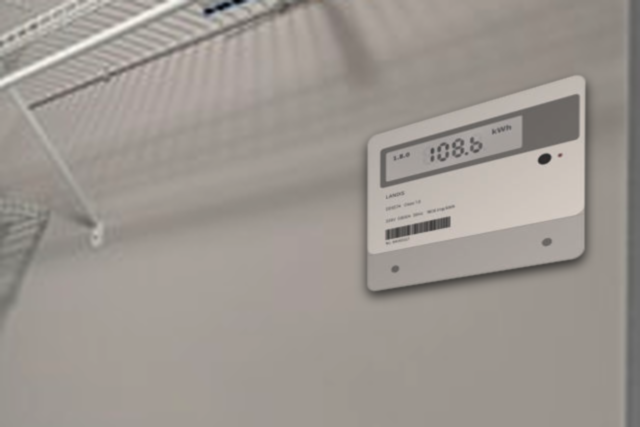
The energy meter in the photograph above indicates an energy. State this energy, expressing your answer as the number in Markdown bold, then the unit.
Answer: **108.6** kWh
